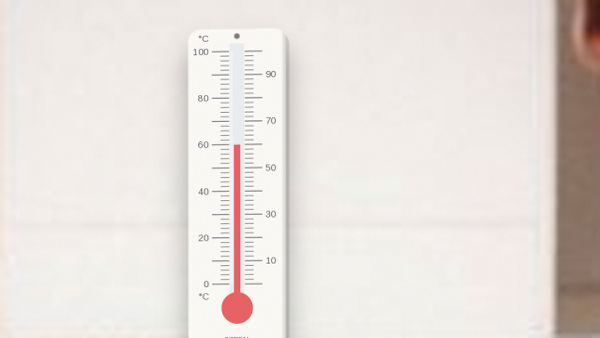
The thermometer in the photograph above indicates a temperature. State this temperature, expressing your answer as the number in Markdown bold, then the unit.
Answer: **60** °C
